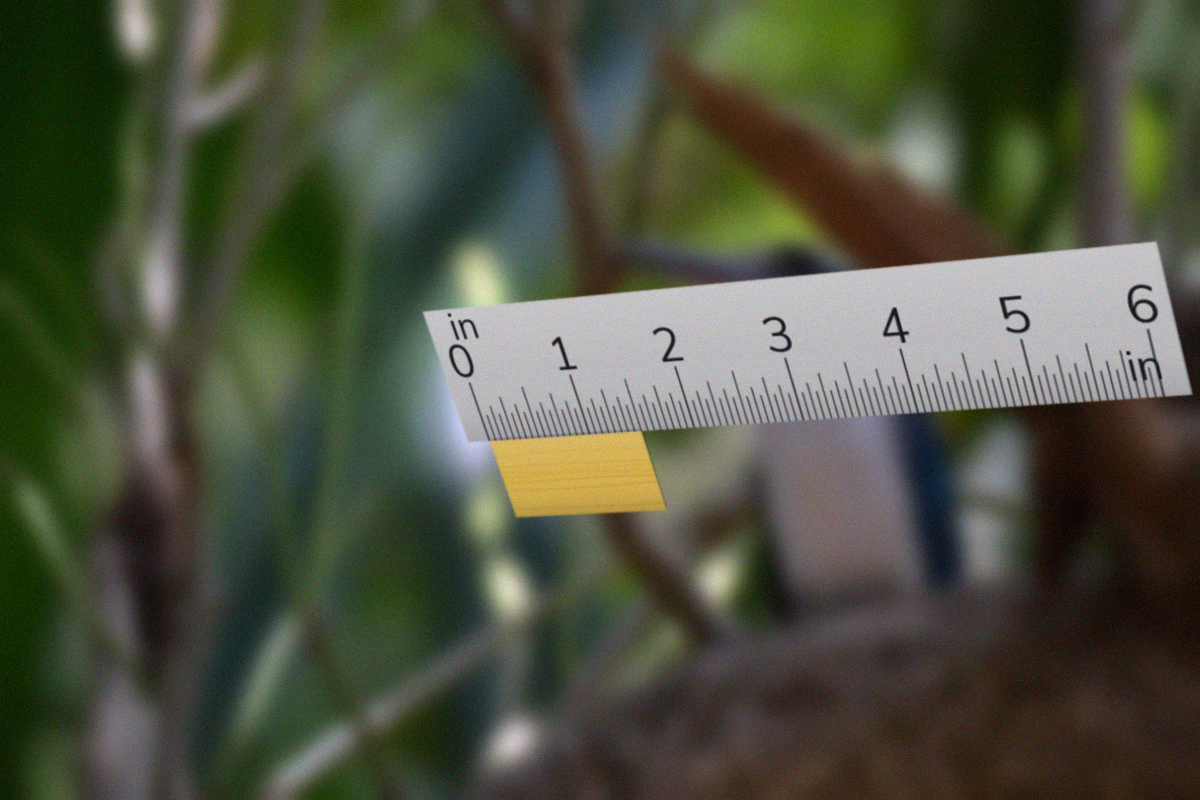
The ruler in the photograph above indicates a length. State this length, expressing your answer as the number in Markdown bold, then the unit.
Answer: **1.5** in
